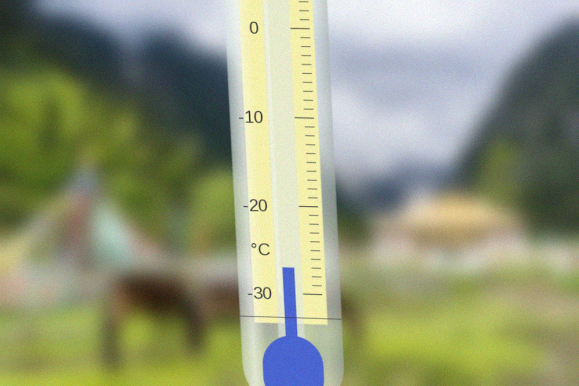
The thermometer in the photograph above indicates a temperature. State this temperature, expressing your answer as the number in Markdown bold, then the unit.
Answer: **-27** °C
